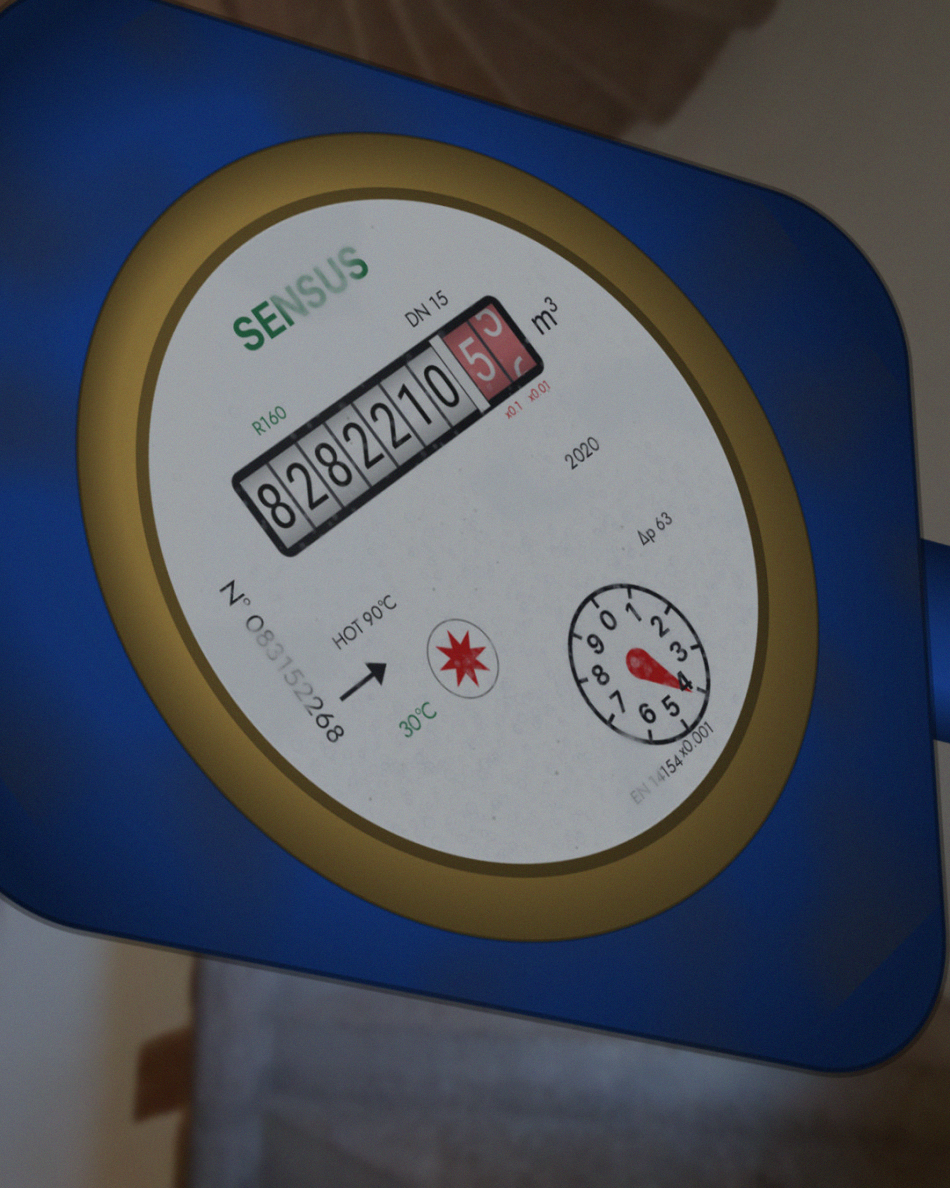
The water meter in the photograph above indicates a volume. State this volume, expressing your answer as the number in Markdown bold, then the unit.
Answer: **8282210.554** m³
